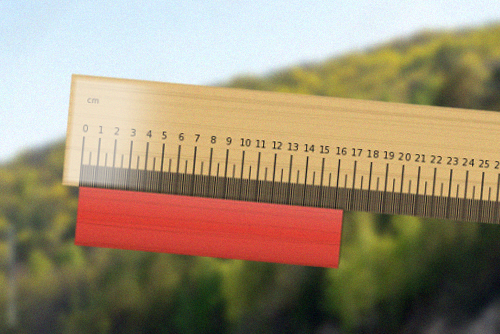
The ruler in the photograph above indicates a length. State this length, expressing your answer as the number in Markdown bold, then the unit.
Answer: **16.5** cm
